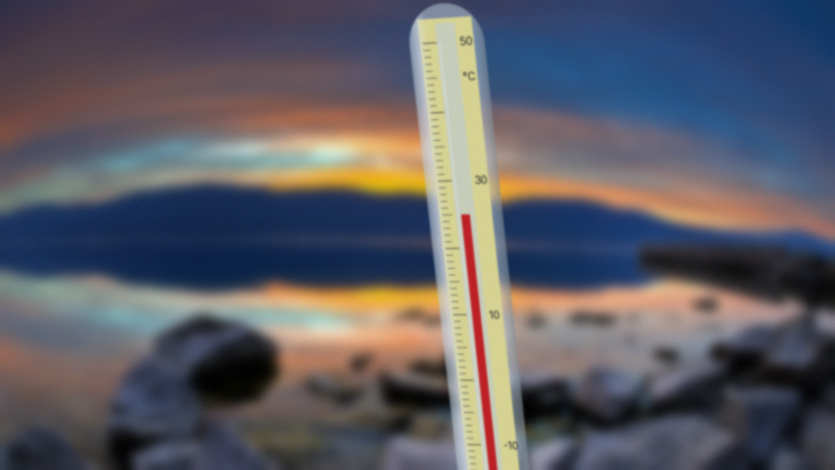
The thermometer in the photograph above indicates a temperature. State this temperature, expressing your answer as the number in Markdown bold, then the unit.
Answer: **25** °C
